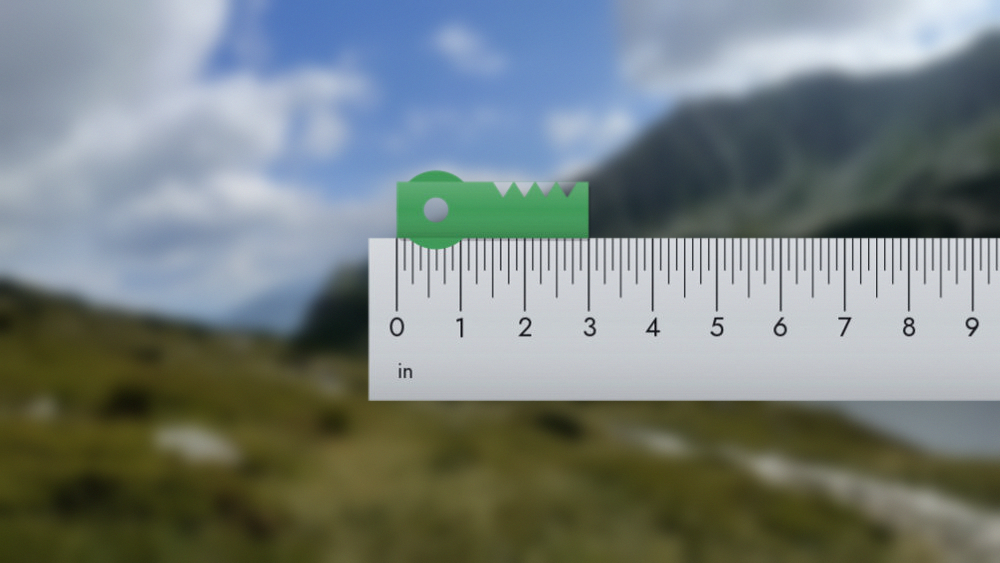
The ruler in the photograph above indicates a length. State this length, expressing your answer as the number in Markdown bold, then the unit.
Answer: **3** in
